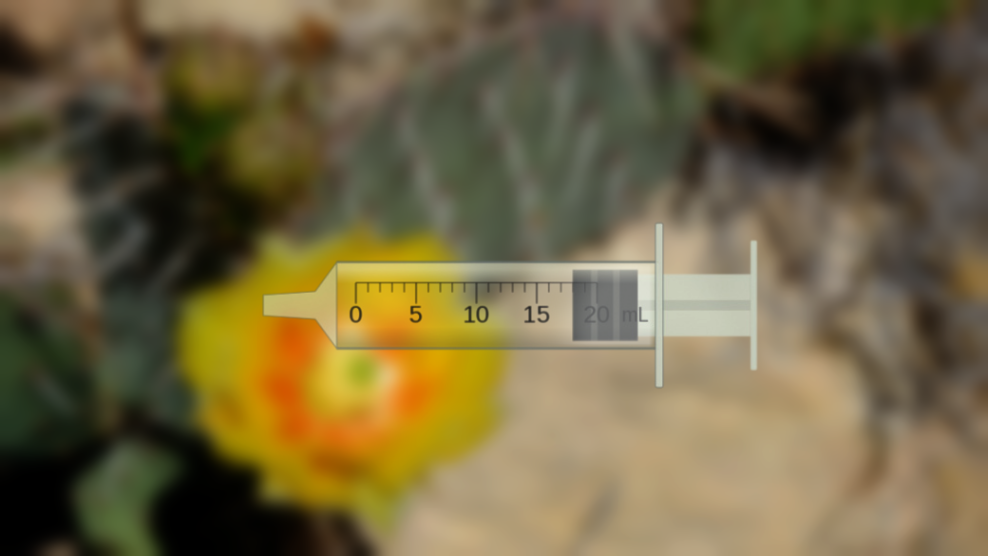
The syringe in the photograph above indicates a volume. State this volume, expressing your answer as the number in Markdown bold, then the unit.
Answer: **18** mL
